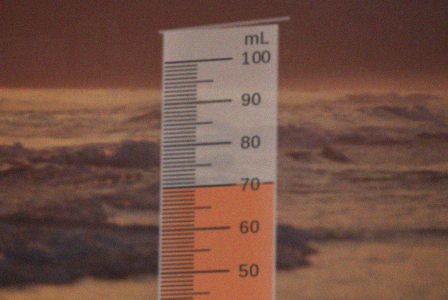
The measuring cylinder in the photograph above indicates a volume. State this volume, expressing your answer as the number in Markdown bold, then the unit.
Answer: **70** mL
